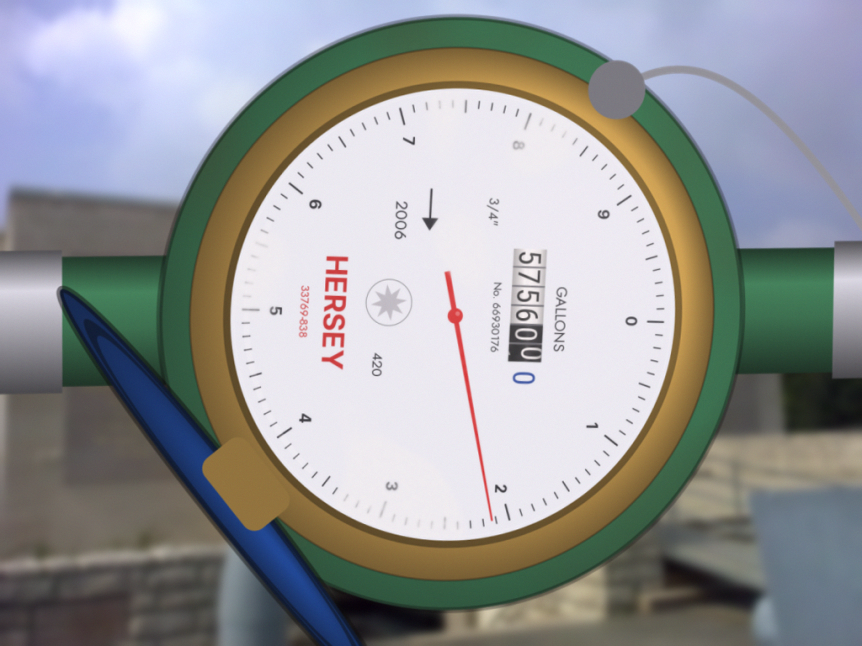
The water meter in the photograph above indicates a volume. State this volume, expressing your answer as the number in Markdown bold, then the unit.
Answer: **5756002.1** gal
